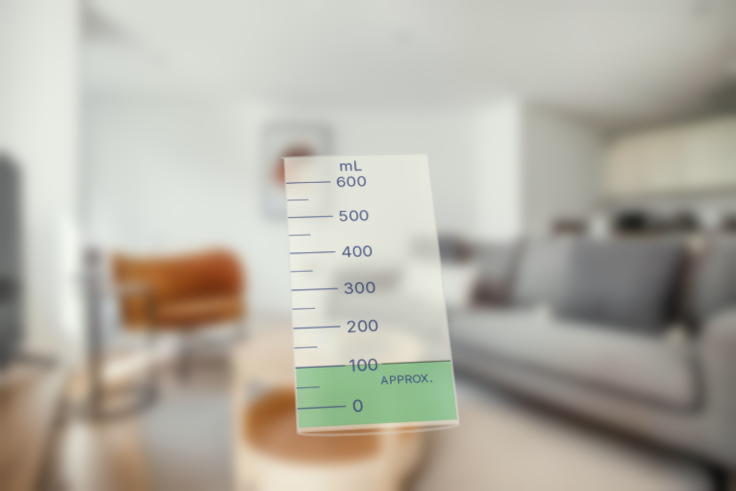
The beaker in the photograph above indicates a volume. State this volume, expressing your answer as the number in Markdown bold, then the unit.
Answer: **100** mL
